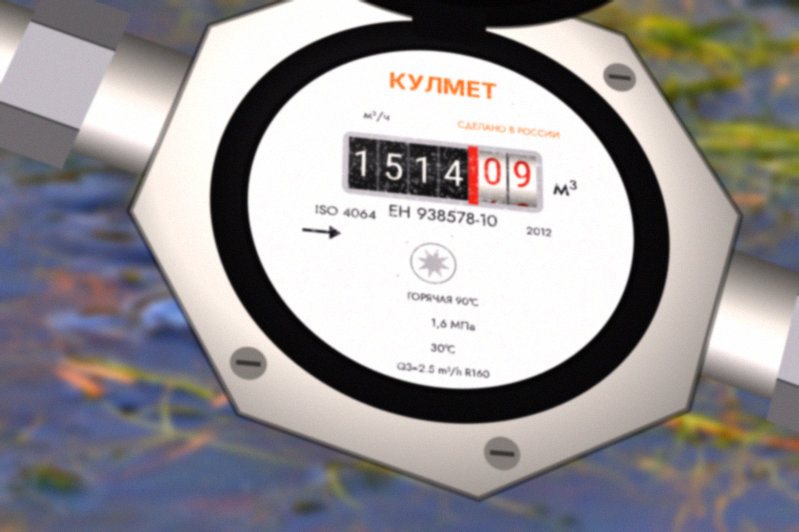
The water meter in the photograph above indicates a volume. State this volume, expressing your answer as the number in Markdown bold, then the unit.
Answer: **1514.09** m³
